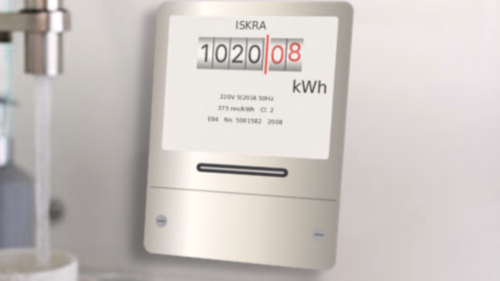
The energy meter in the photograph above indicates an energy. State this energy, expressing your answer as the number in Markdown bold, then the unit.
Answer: **1020.08** kWh
